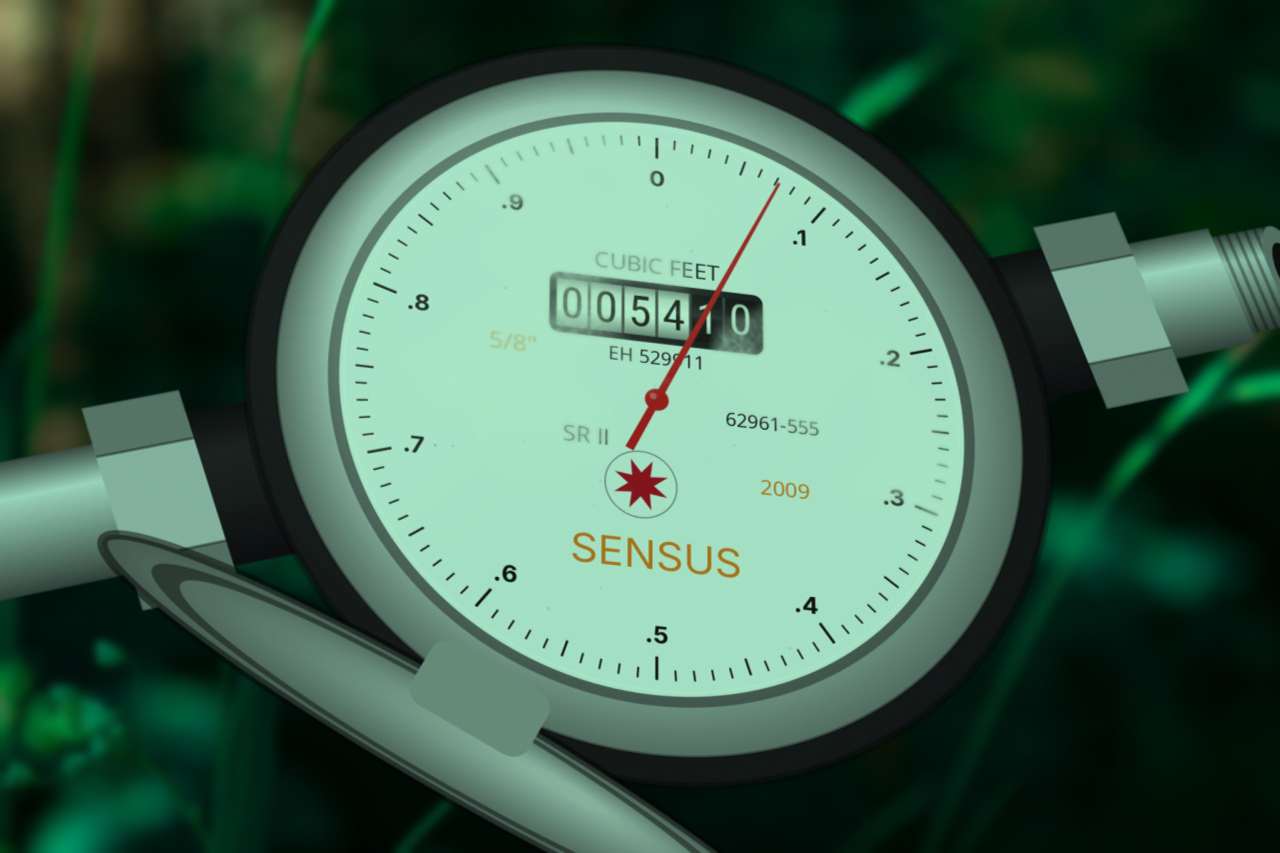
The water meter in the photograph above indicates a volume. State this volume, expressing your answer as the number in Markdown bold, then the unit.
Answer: **5410.07** ft³
